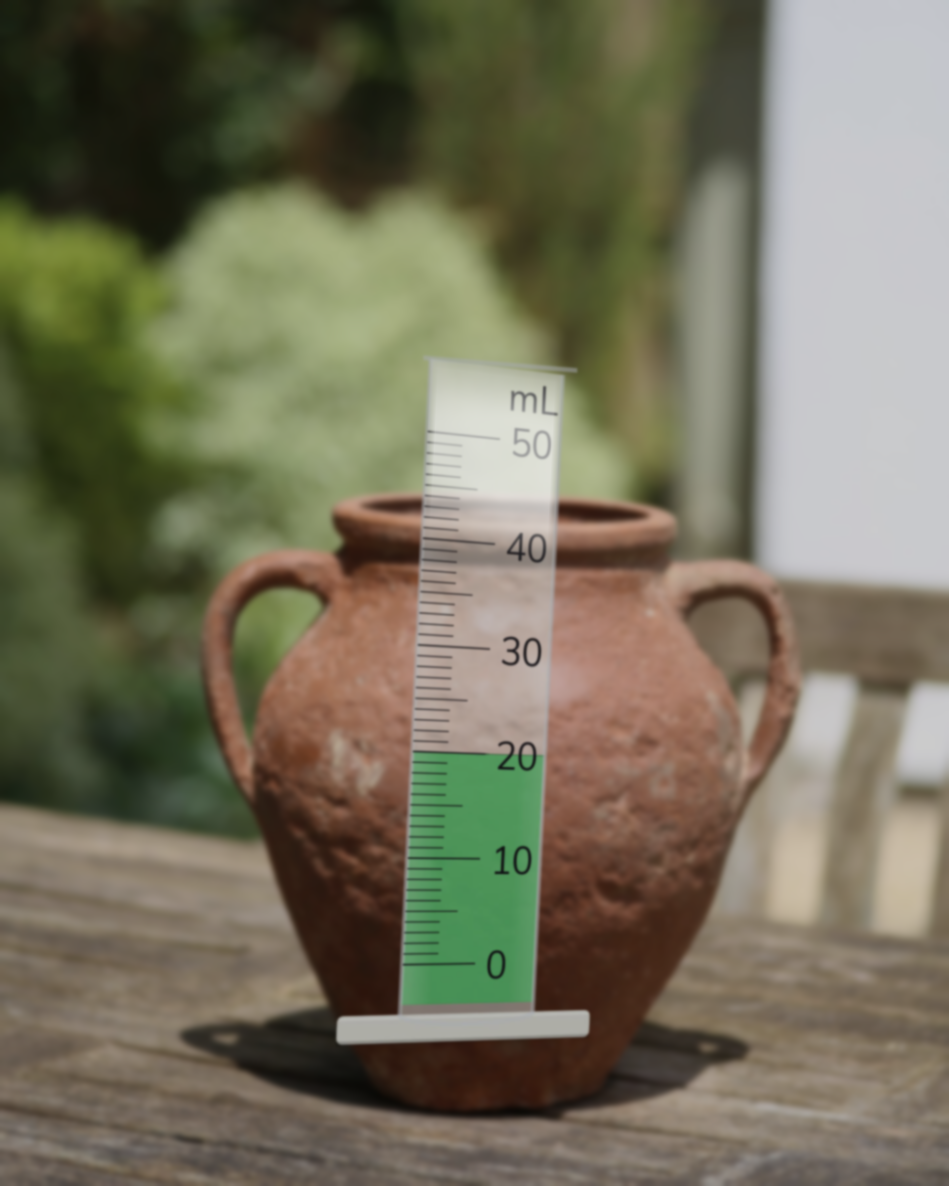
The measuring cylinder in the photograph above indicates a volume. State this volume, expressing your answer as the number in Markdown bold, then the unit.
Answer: **20** mL
